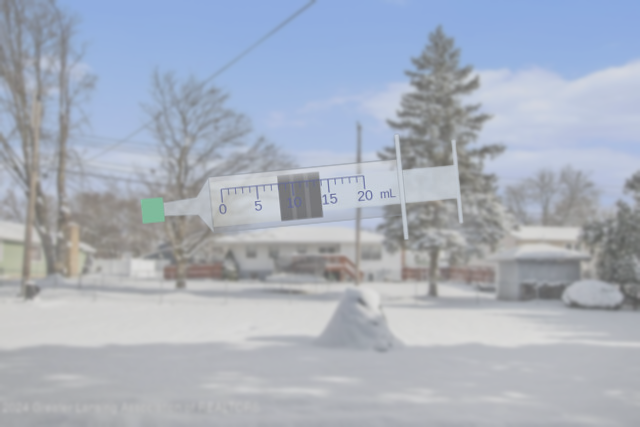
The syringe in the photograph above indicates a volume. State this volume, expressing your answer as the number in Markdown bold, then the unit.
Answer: **8** mL
